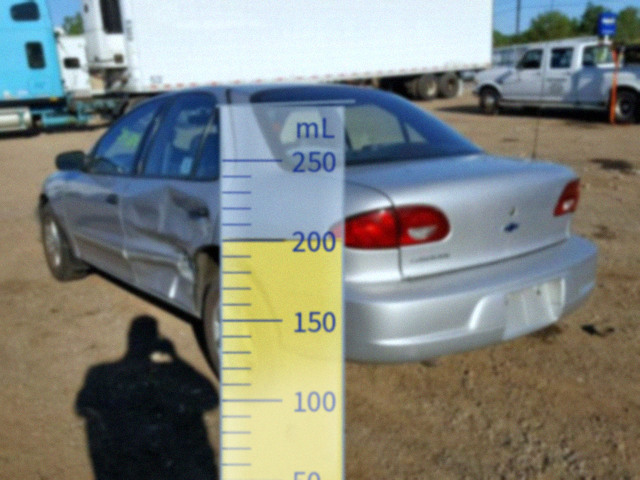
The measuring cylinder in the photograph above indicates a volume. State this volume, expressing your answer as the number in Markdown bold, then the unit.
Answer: **200** mL
